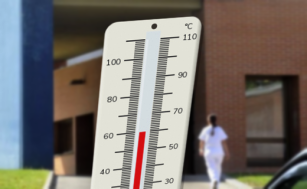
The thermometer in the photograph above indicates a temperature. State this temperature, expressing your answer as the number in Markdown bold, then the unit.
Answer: **60** °C
